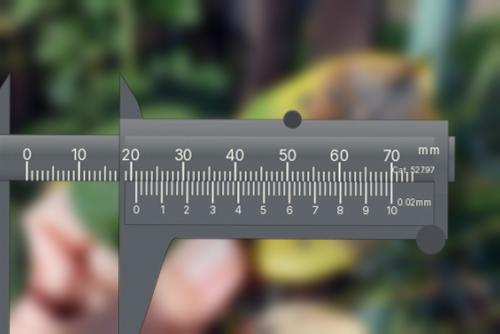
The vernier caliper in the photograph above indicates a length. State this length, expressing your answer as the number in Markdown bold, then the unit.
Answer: **21.0** mm
